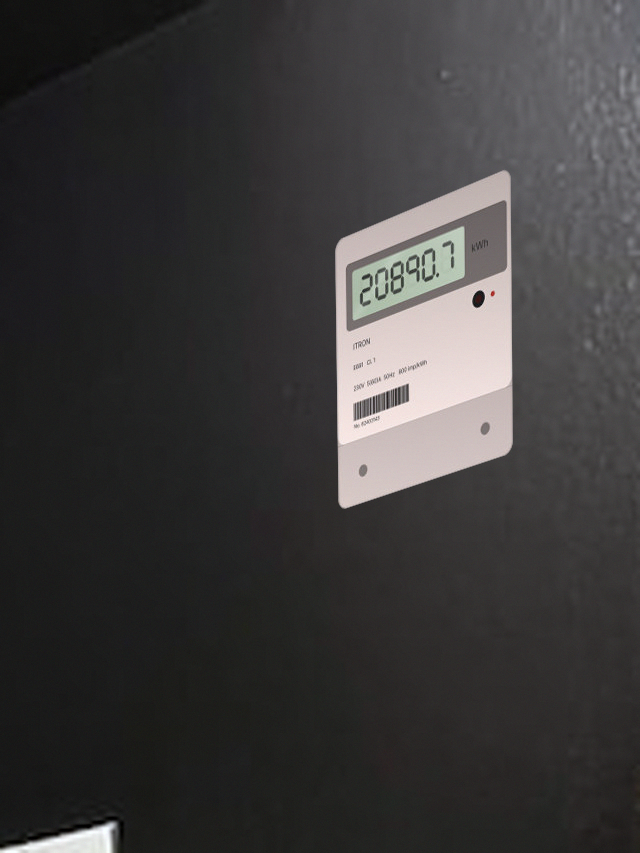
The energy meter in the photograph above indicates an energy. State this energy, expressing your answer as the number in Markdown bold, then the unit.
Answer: **20890.7** kWh
